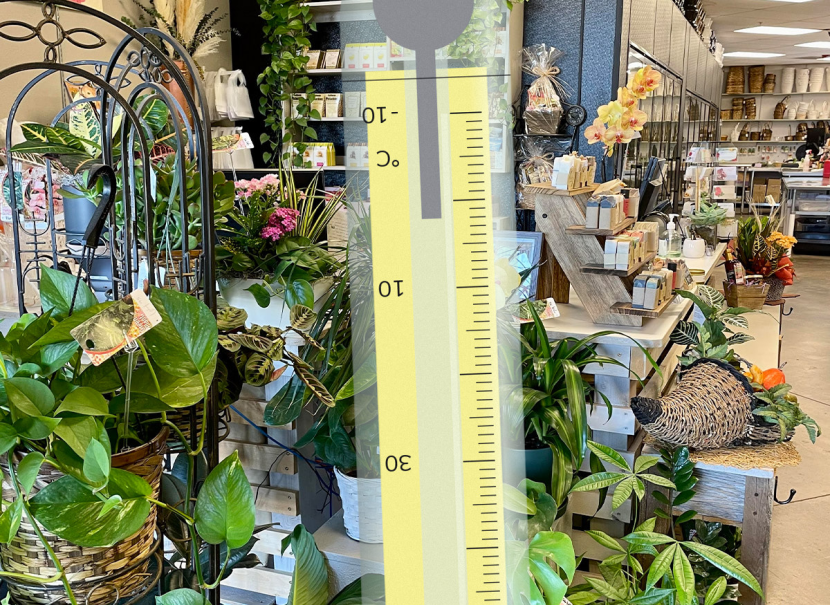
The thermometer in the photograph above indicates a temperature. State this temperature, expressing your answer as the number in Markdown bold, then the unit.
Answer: **2** °C
